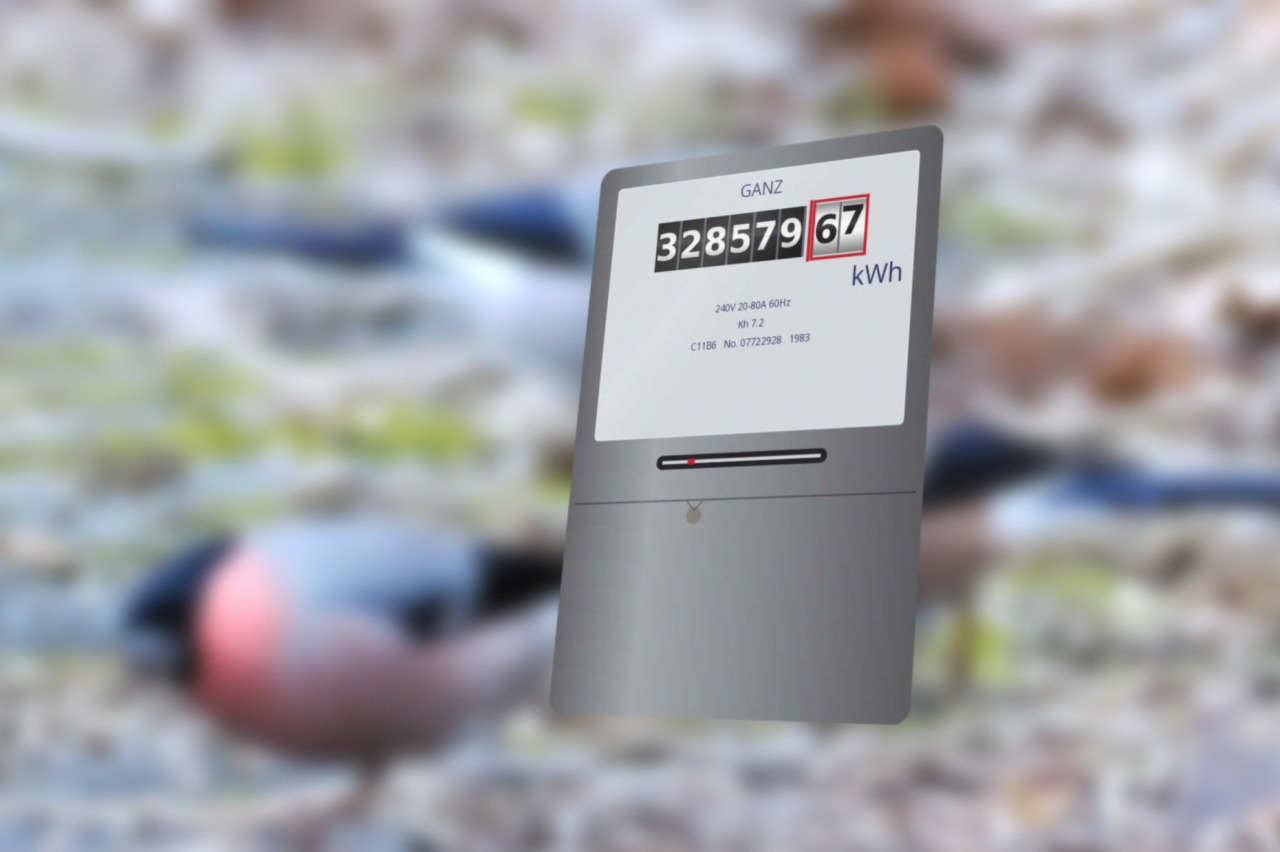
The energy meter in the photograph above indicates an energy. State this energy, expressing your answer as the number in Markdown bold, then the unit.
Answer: **328579.67** kWh
